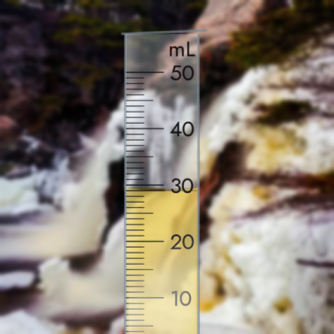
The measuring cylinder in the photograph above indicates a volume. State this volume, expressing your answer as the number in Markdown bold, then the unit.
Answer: **29** mL
